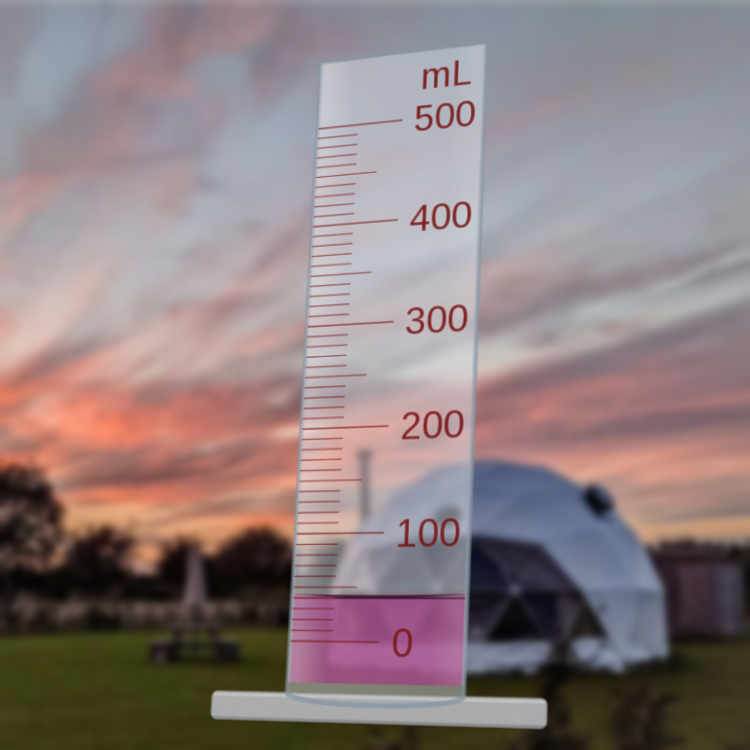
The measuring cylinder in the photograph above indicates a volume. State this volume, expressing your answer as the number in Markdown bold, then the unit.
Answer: **40** mL
